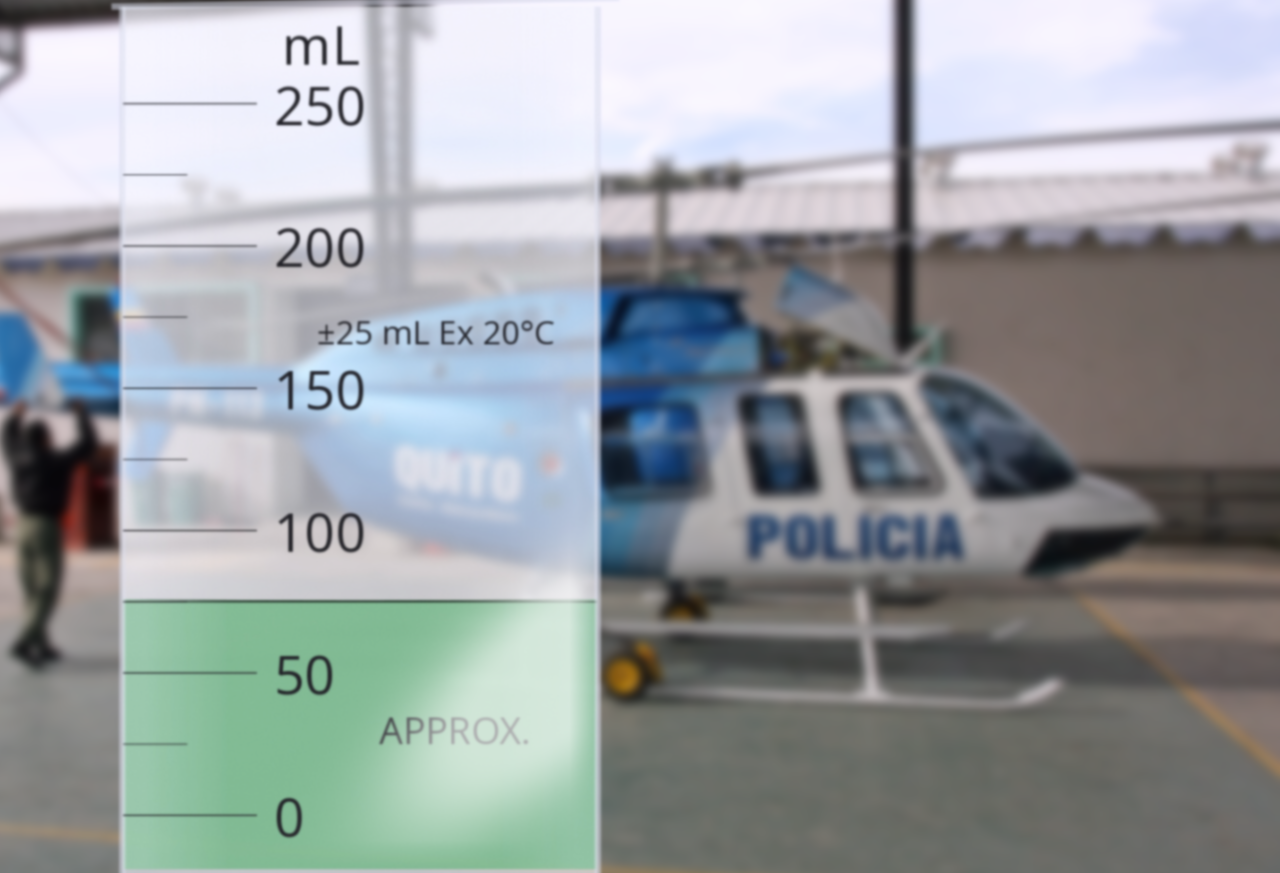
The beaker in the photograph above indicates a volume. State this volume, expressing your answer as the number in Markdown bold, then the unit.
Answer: **75** mL
